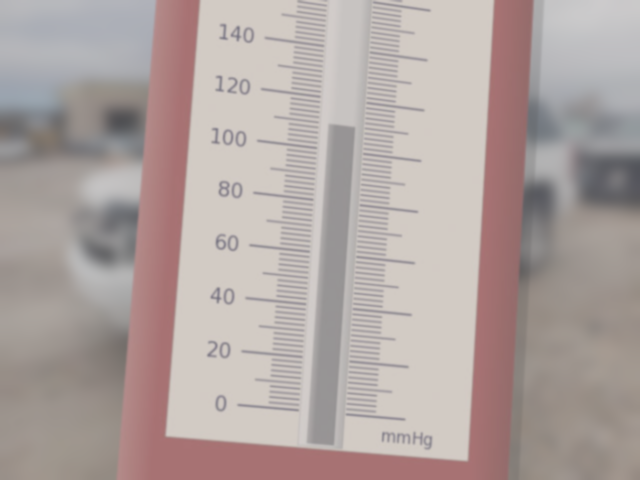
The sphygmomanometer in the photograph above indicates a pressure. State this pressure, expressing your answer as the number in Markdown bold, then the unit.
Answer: **110** mmHg
